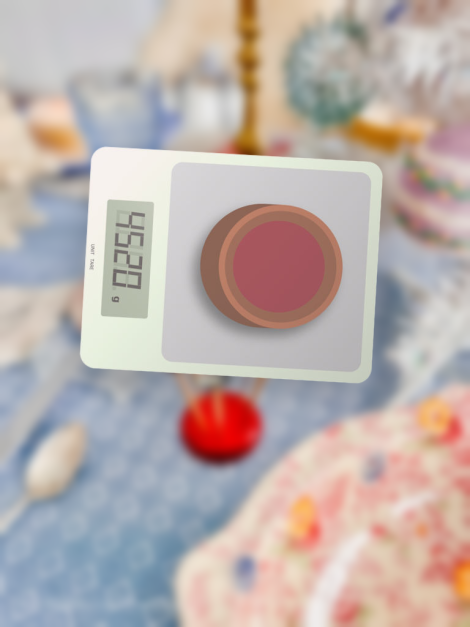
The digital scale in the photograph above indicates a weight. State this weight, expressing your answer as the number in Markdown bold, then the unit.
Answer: **4520** g
